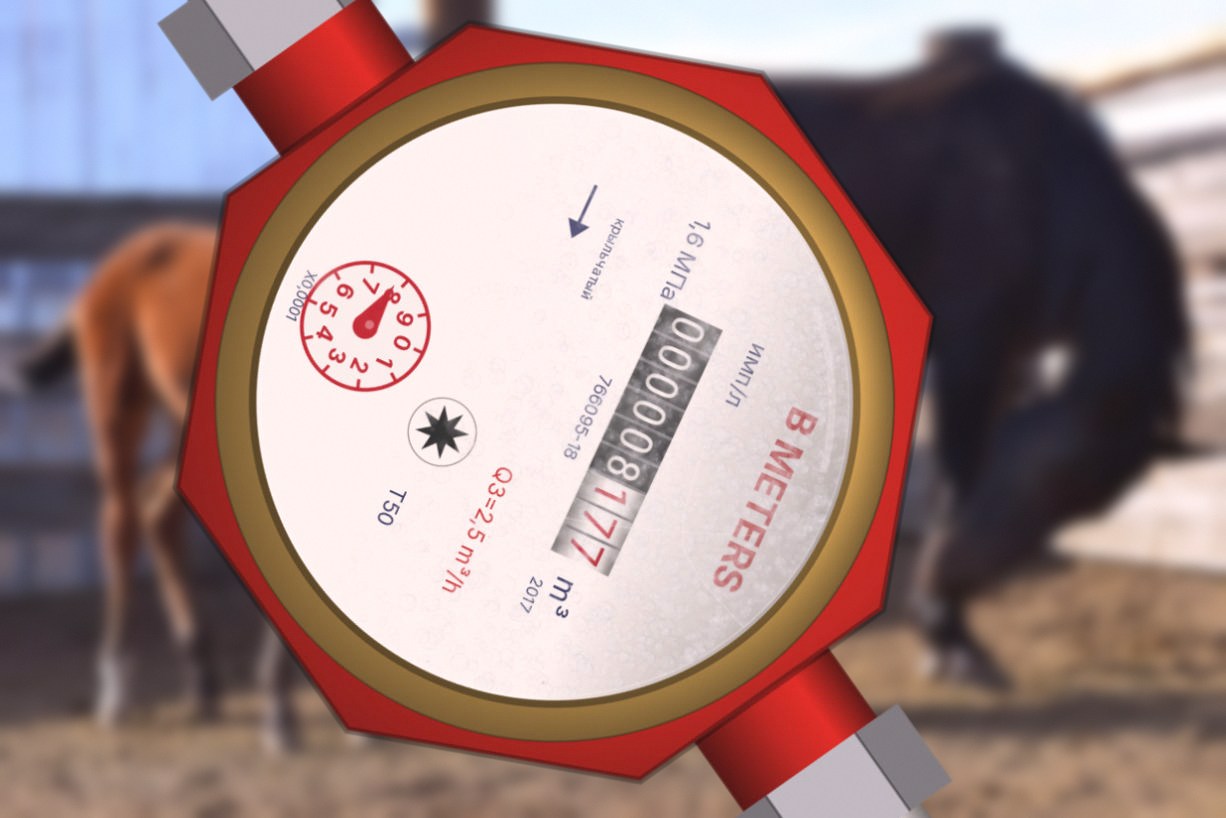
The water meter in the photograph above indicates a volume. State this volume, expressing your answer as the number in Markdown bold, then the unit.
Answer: **8.1777** m³
